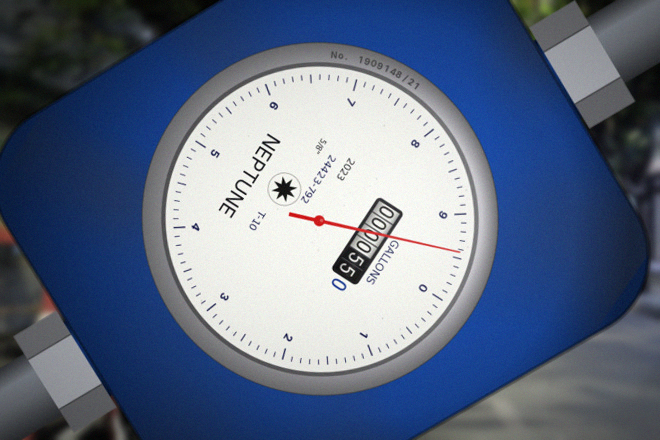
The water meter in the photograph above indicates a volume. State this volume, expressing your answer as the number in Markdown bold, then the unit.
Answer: **549.4** gal
